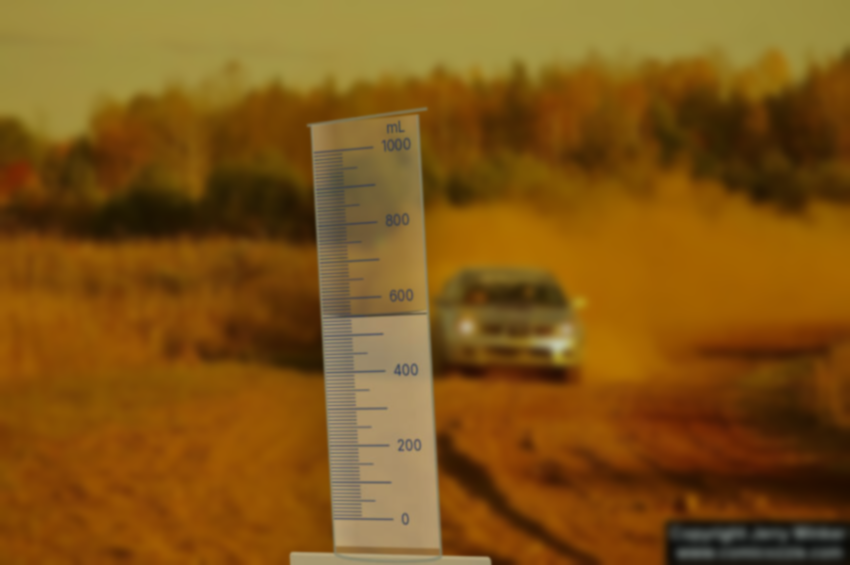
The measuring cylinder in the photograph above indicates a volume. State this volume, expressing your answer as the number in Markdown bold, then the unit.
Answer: **550** mL
